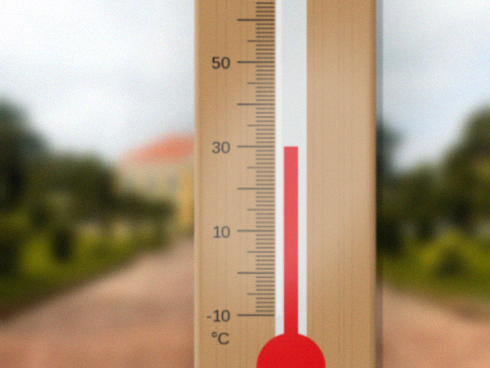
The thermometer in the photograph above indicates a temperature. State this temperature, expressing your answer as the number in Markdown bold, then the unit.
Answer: **30** °C
